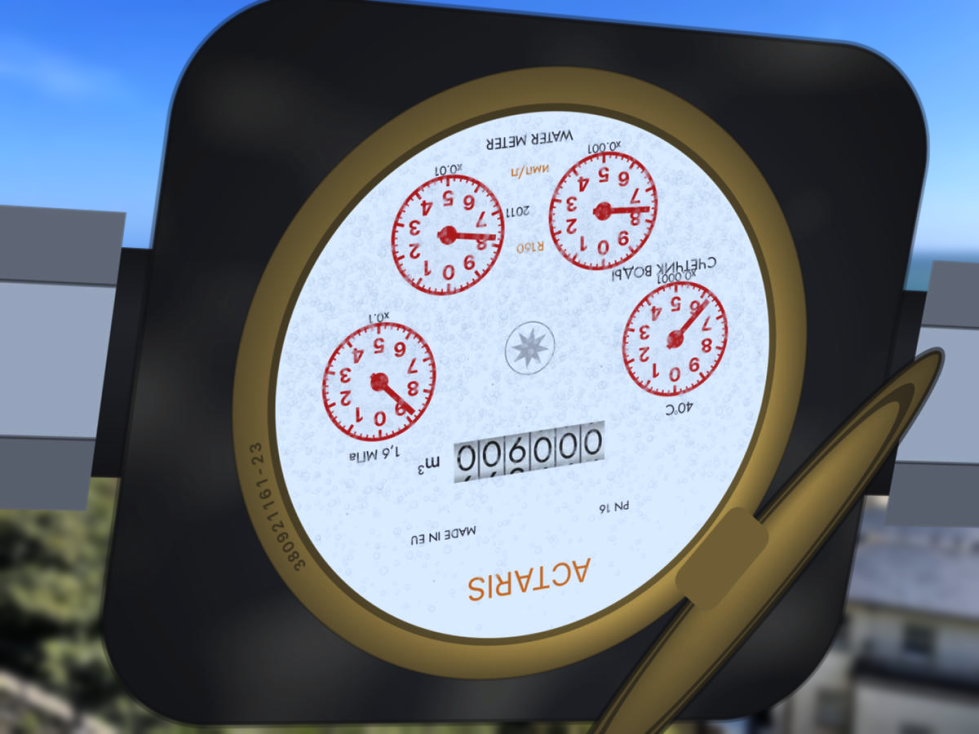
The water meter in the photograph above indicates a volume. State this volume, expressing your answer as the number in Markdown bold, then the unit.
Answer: **899.8776** m³
